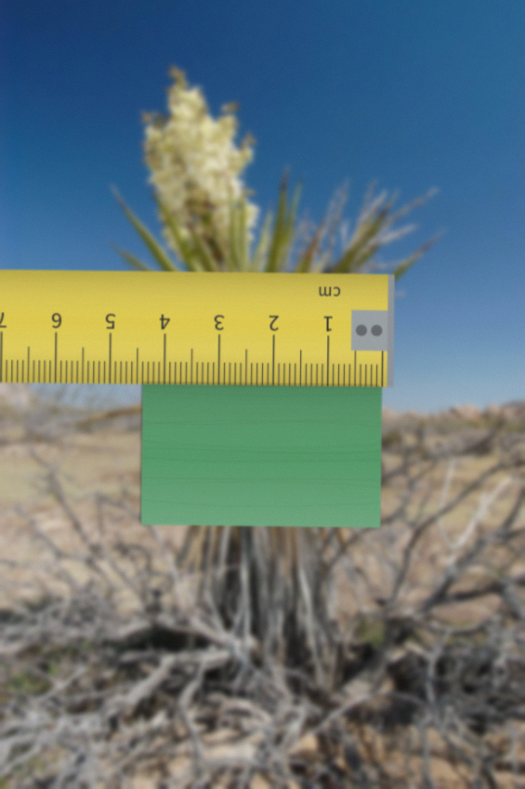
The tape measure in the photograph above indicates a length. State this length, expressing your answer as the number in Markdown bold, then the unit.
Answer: **4.4** cm
